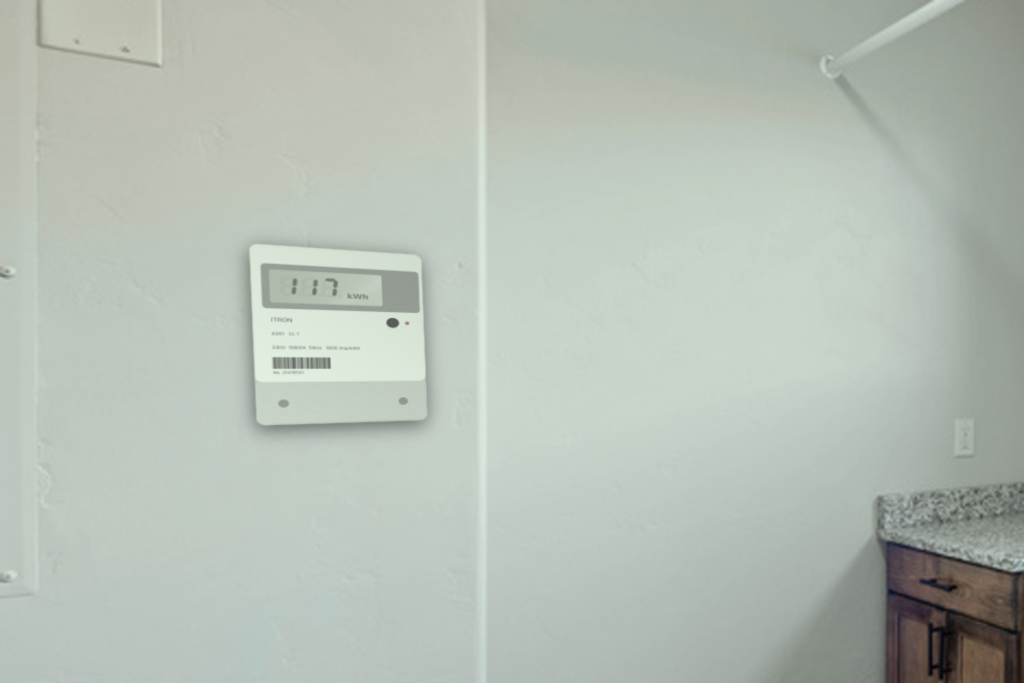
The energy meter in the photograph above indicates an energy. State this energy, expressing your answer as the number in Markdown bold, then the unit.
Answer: **117** kWh
